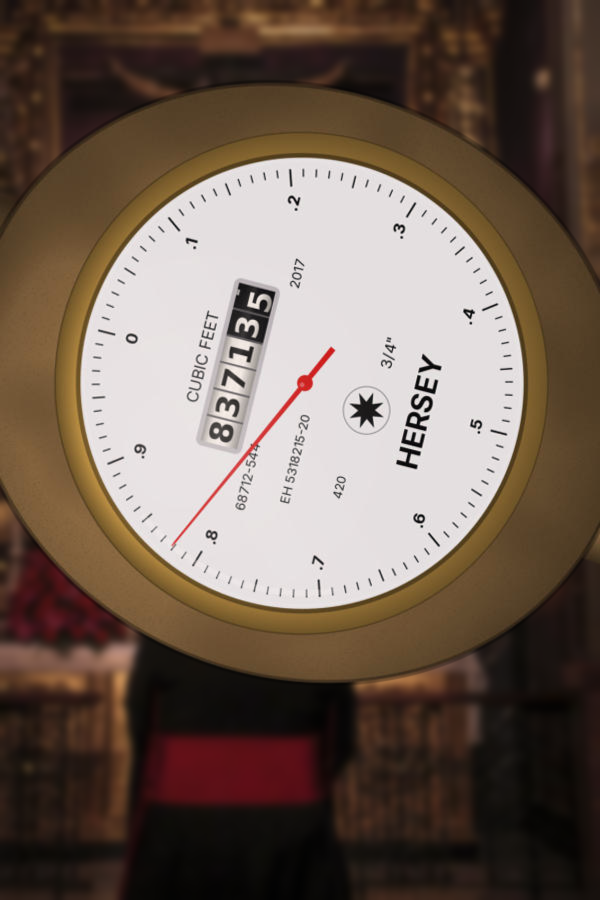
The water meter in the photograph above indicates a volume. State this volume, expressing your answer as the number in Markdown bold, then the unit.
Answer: **837134.82** ft³
